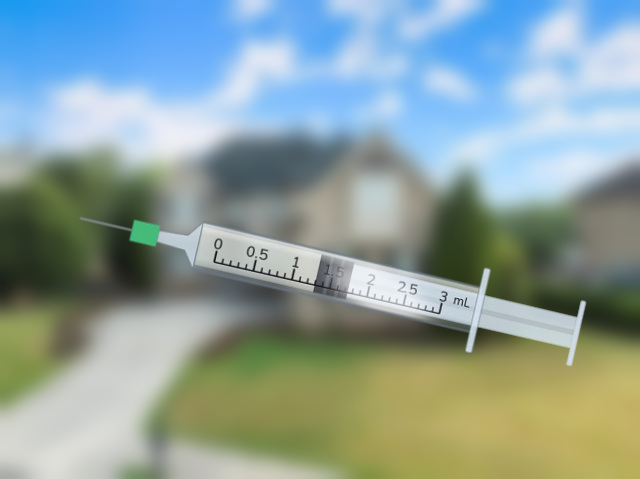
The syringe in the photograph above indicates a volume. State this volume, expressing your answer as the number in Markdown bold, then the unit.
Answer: **1.3** mL
